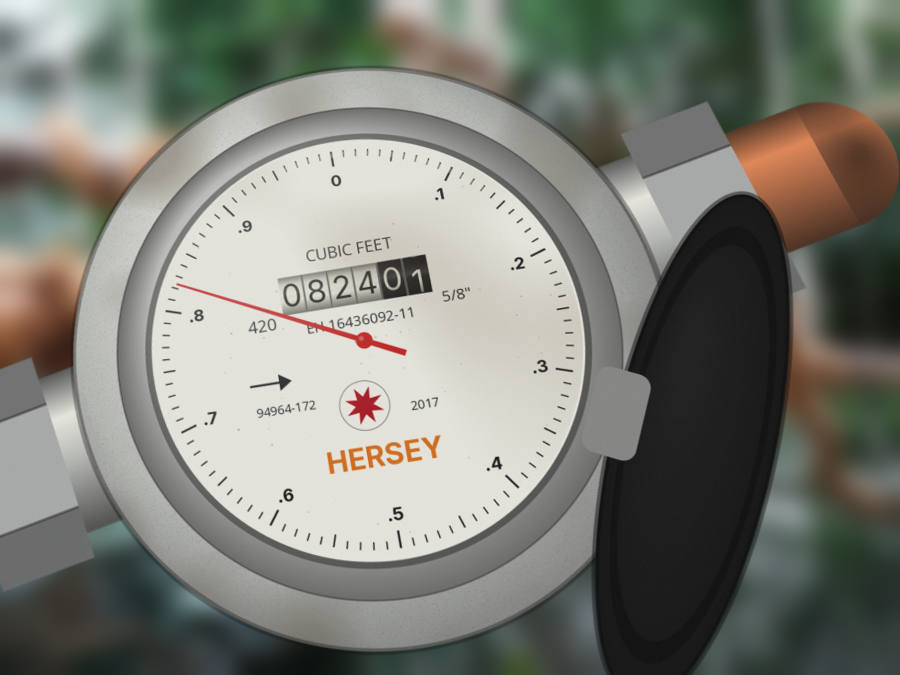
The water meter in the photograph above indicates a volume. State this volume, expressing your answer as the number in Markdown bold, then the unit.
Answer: **82400.82** ft³
